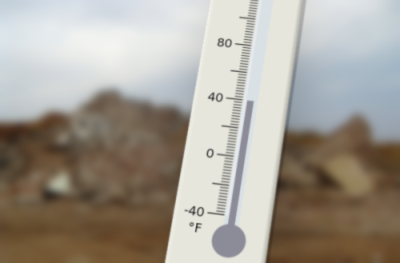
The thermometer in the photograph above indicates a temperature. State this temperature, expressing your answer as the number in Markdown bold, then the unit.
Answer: **40** °F
